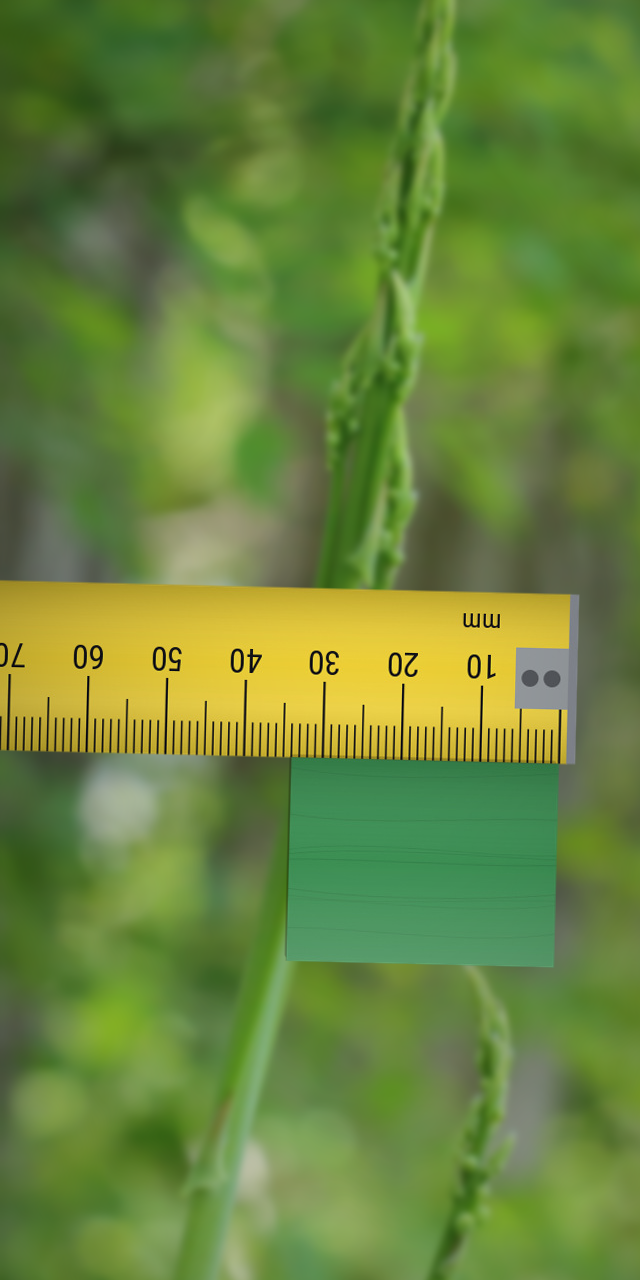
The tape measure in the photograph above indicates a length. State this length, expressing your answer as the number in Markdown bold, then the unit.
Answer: **34** mm
